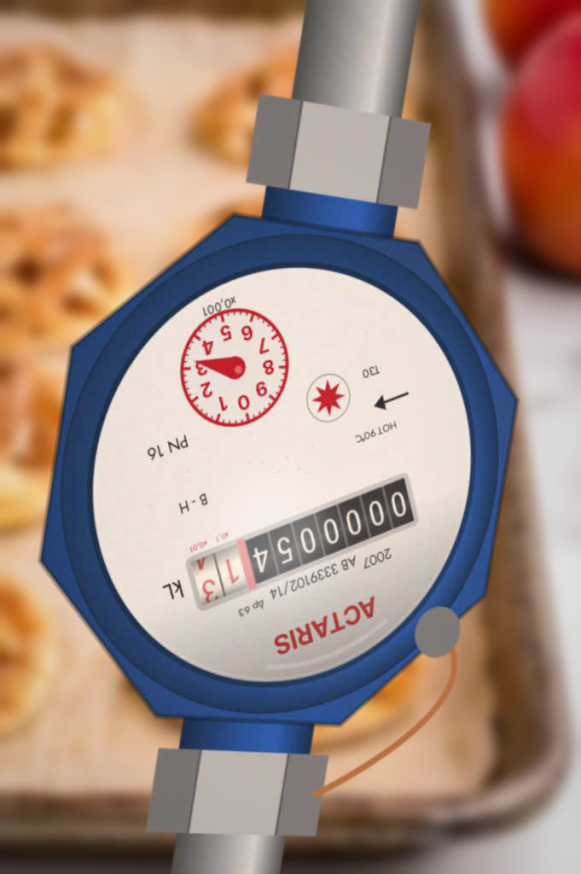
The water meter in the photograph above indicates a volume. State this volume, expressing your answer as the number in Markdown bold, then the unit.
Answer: **54.133** kL
